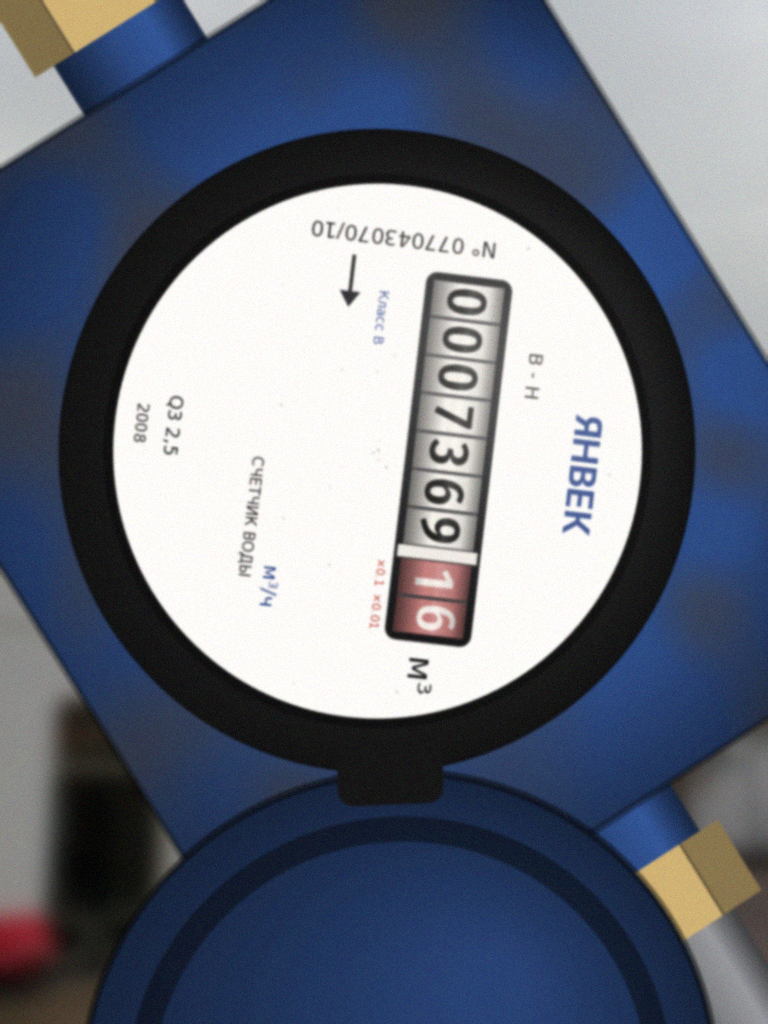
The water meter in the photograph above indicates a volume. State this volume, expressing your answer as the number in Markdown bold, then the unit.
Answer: **7369.16** m³
